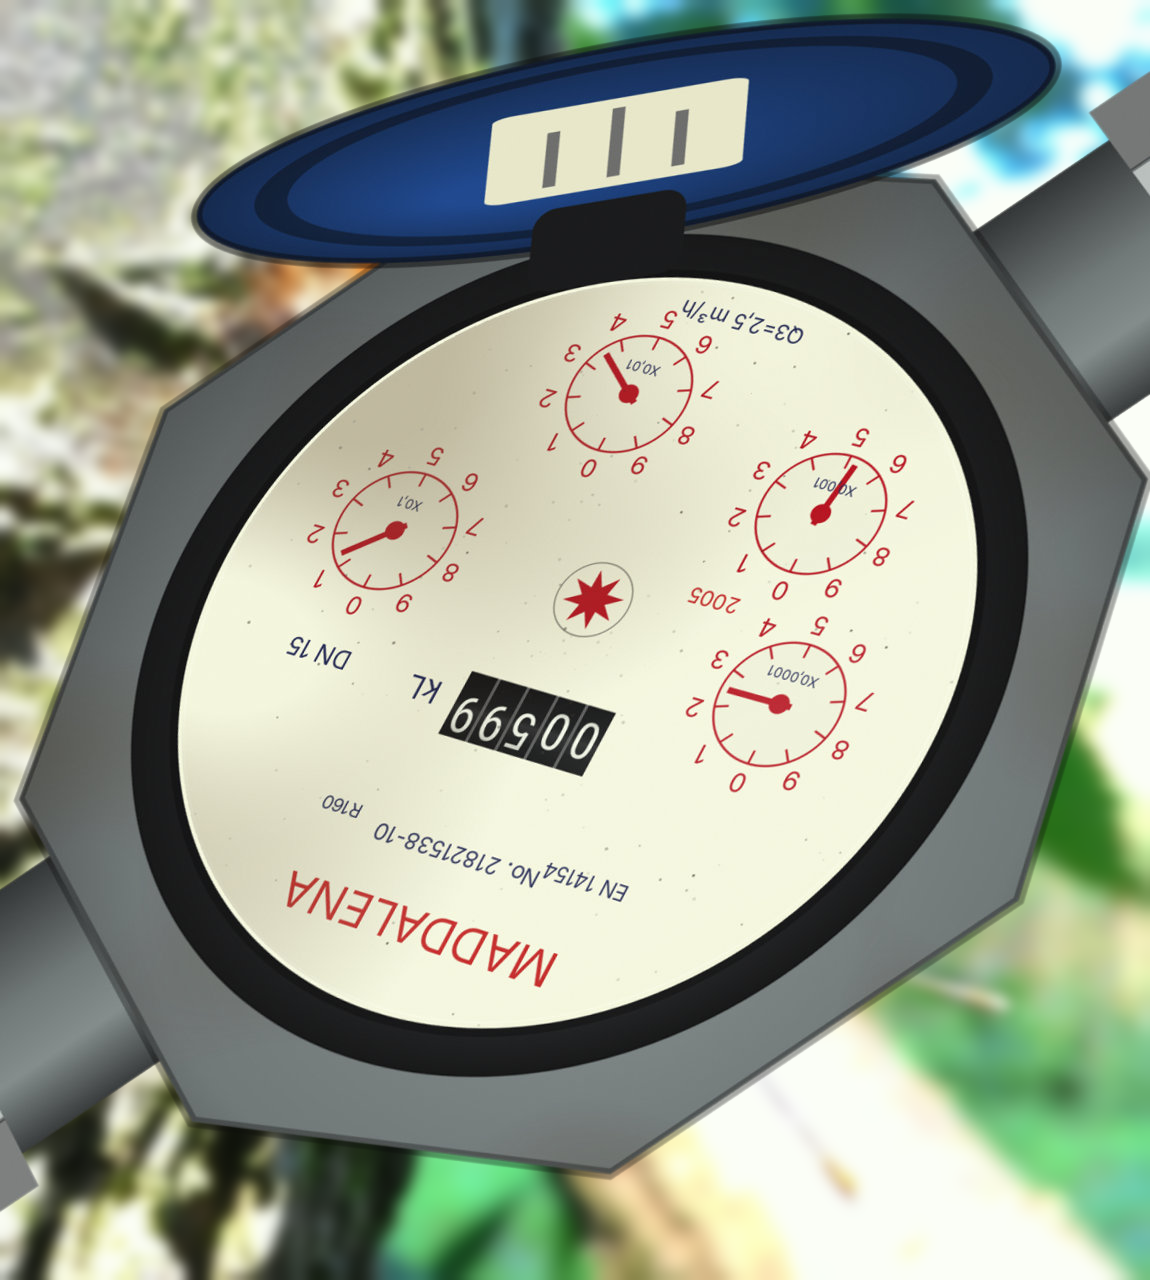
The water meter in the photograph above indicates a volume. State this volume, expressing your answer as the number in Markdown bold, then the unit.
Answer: **599.1352** kL
